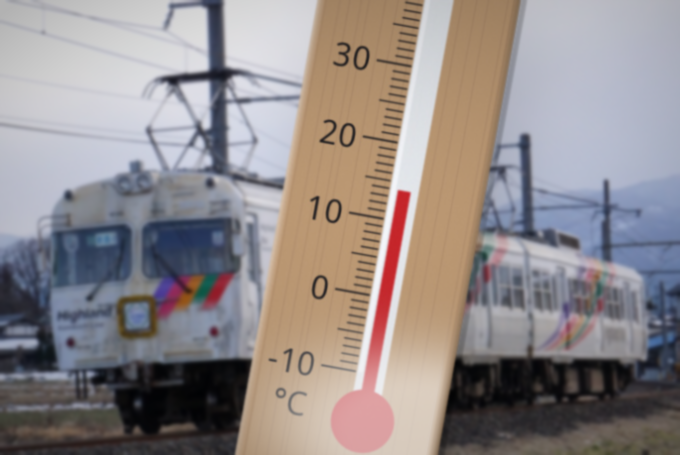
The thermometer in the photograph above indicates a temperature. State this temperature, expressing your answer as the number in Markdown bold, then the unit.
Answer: **14** °C
